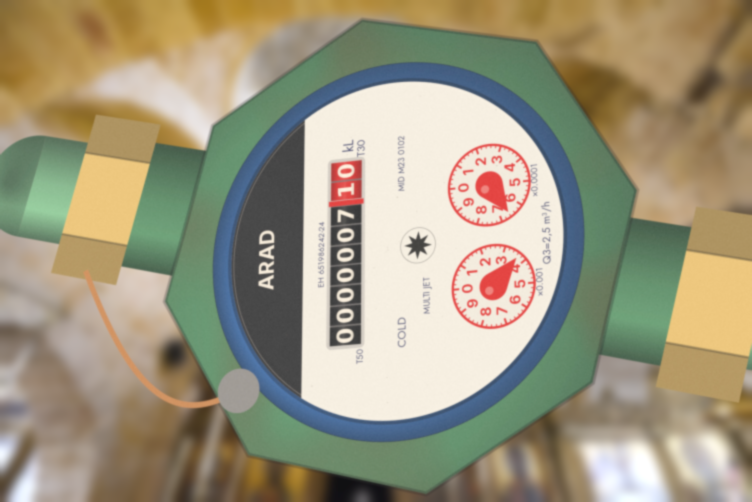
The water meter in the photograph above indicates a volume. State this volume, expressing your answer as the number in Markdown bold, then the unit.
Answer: **7.1036** kL
